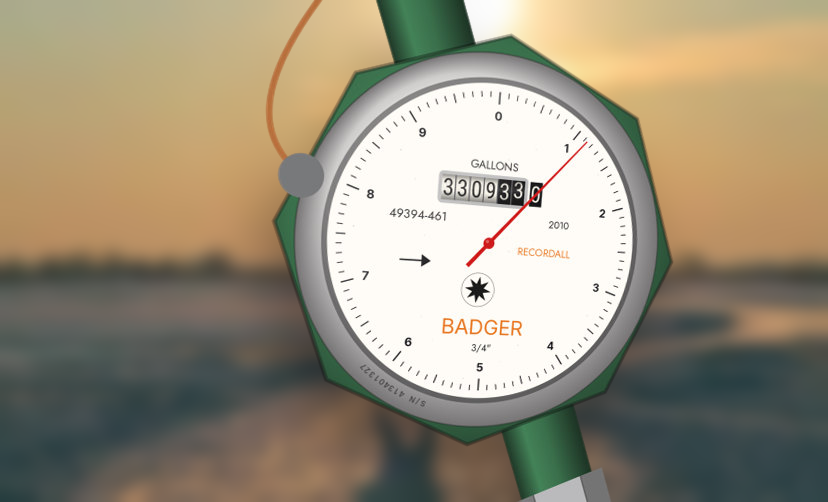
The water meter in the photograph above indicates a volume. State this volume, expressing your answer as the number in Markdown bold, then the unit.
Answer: **3309331.1** gal
